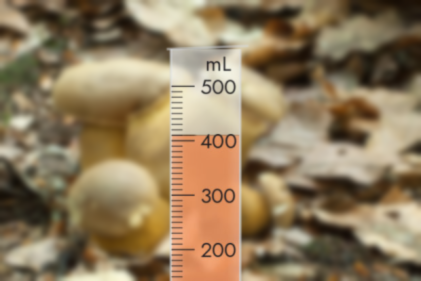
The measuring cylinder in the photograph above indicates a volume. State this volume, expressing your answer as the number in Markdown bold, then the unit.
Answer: **410** mL
